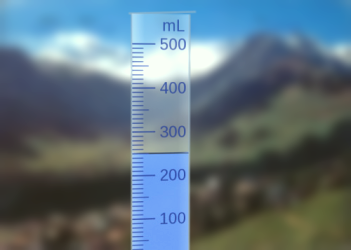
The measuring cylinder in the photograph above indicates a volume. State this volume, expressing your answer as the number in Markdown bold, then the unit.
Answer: **250** mL
